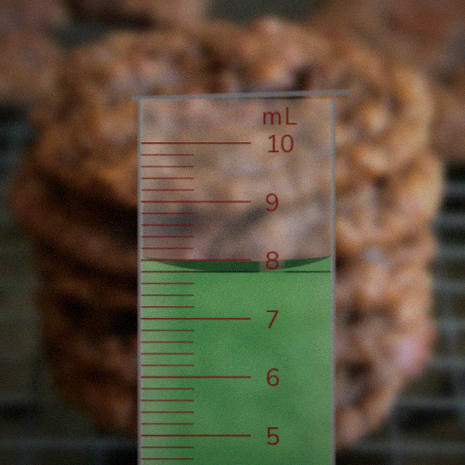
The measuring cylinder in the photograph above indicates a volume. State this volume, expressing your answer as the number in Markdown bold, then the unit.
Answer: **7.8** mL
